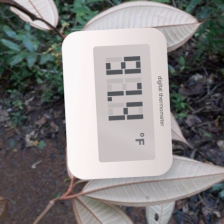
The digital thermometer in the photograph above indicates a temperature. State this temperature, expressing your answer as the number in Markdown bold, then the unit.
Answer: **97.4** °F
